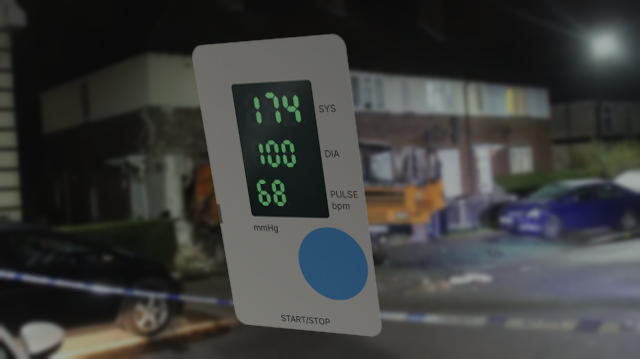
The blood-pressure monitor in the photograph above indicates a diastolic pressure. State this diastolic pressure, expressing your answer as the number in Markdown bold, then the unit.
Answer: **100** mmHg
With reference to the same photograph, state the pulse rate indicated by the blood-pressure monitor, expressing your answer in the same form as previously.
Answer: **68** bpm
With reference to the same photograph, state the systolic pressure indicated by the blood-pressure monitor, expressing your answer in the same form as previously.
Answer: **174** mmHg
